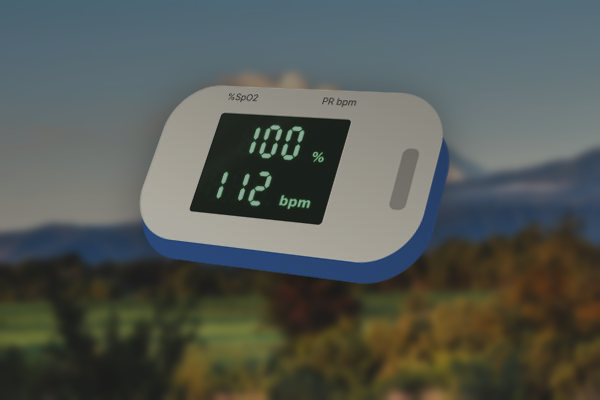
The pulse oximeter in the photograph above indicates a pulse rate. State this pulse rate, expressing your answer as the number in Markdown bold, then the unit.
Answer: **112** bpm
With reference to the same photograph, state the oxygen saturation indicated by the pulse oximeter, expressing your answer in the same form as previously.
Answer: **100** %
